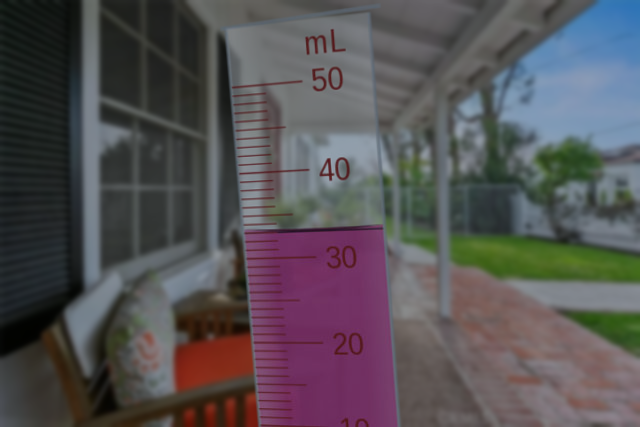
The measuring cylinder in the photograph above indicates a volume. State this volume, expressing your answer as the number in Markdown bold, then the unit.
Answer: **33** mL
